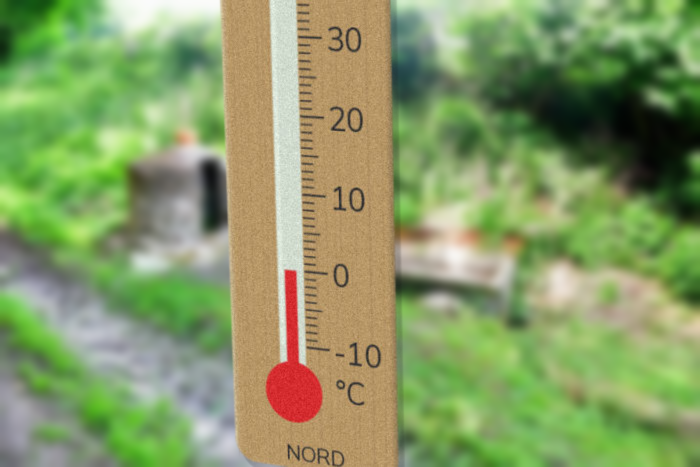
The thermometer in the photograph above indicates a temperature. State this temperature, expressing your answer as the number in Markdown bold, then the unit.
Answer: **0** °C
